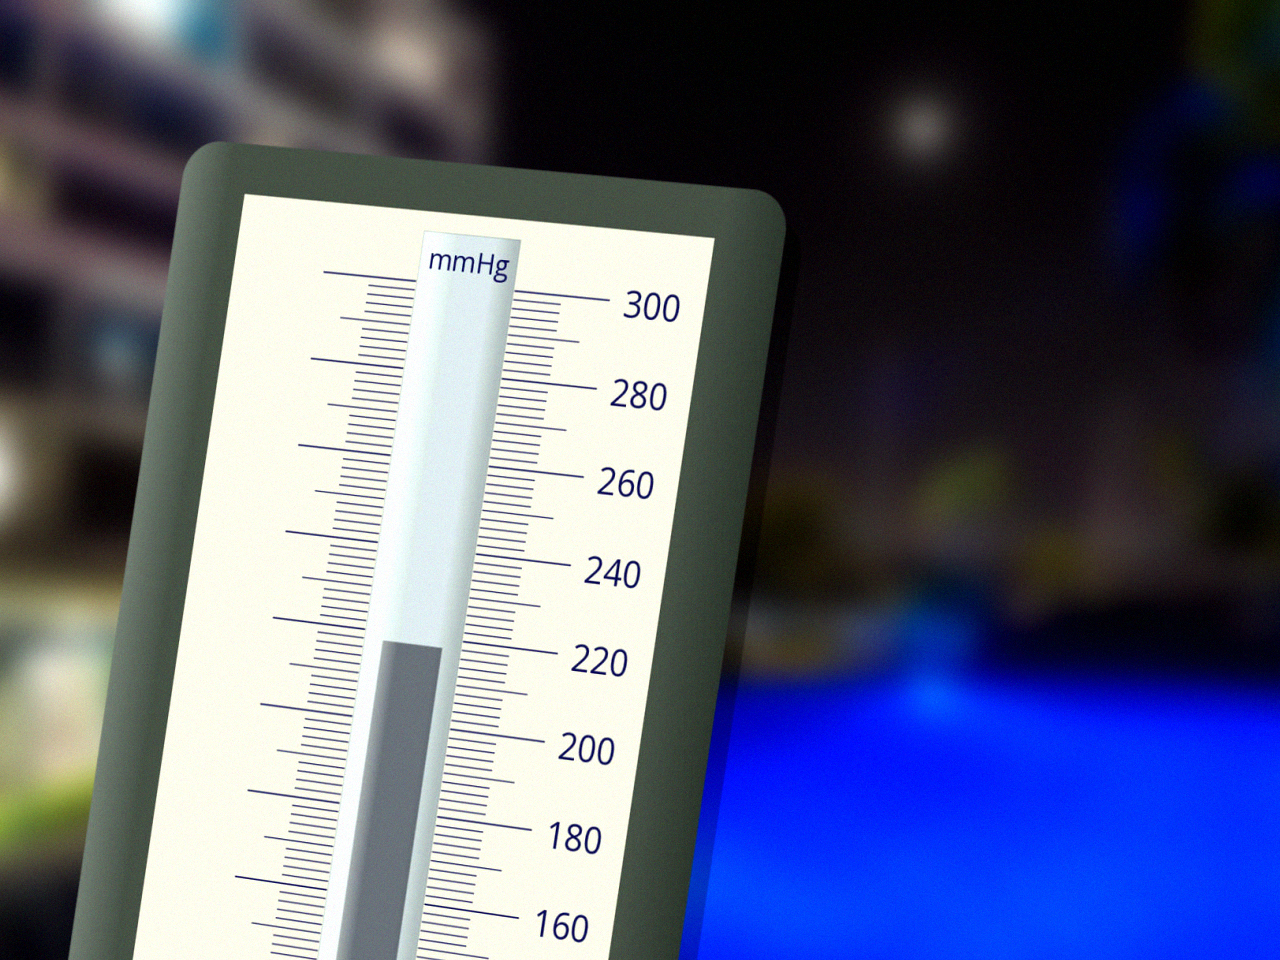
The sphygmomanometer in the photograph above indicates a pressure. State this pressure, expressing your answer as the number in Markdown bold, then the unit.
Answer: **218** mmHg
